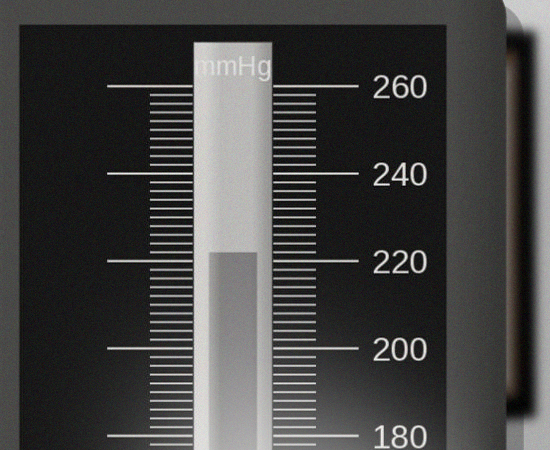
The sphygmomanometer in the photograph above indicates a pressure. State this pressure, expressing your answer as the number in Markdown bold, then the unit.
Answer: **222** mmHg
